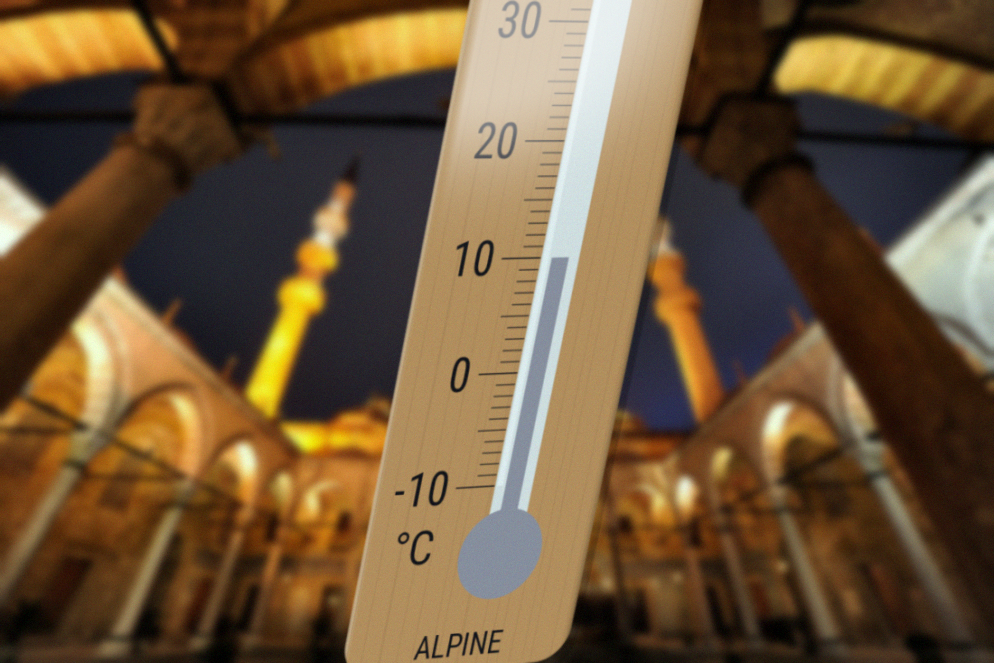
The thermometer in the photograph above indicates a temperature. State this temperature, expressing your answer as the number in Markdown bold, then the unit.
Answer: **10** °C
